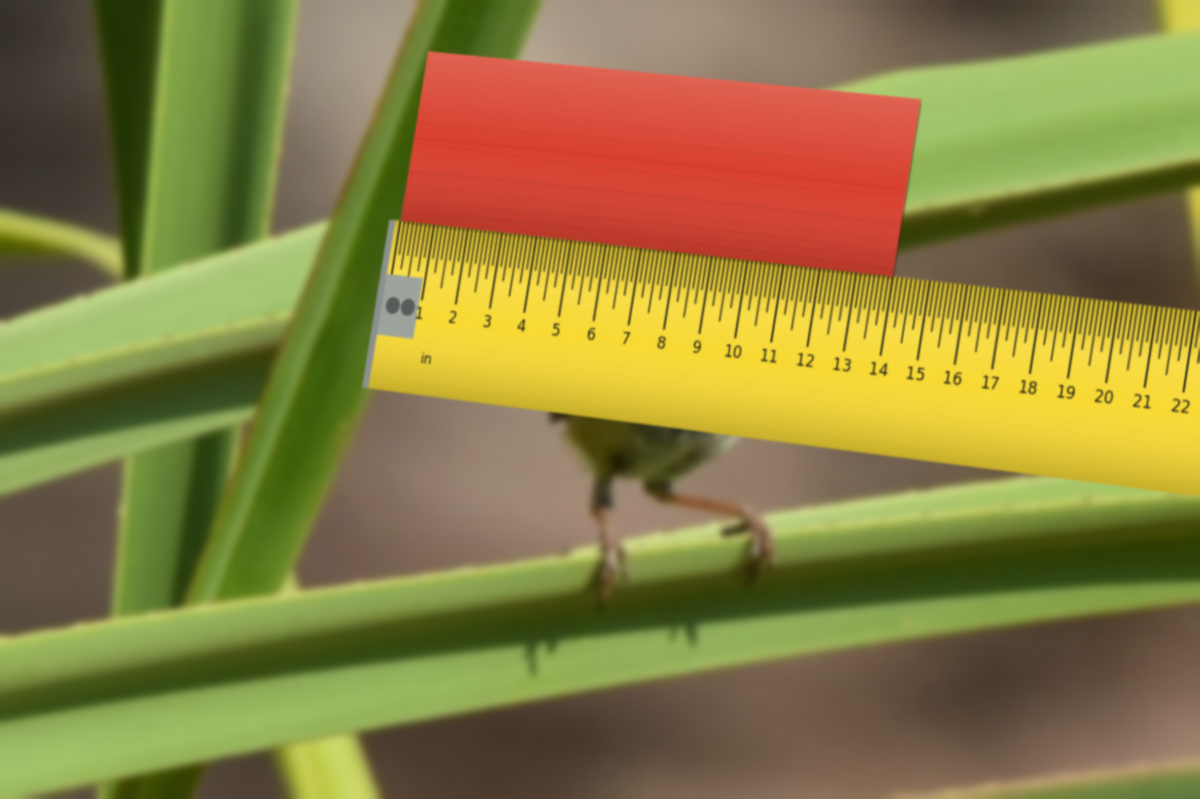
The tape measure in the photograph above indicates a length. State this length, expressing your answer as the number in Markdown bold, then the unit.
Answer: **14** in
